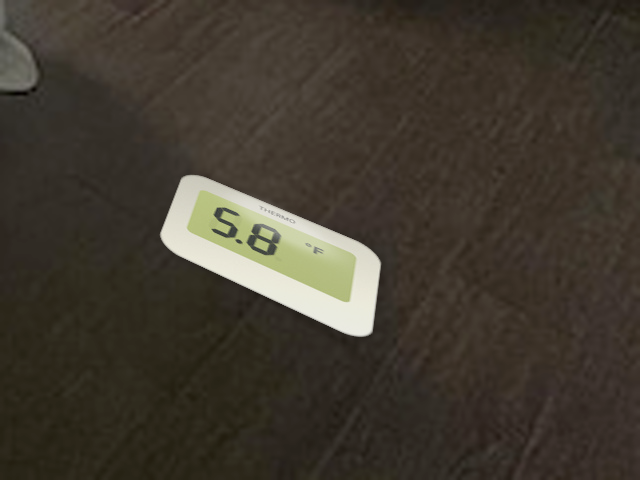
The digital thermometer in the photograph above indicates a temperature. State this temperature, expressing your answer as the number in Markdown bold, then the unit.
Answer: **5.8** °F
